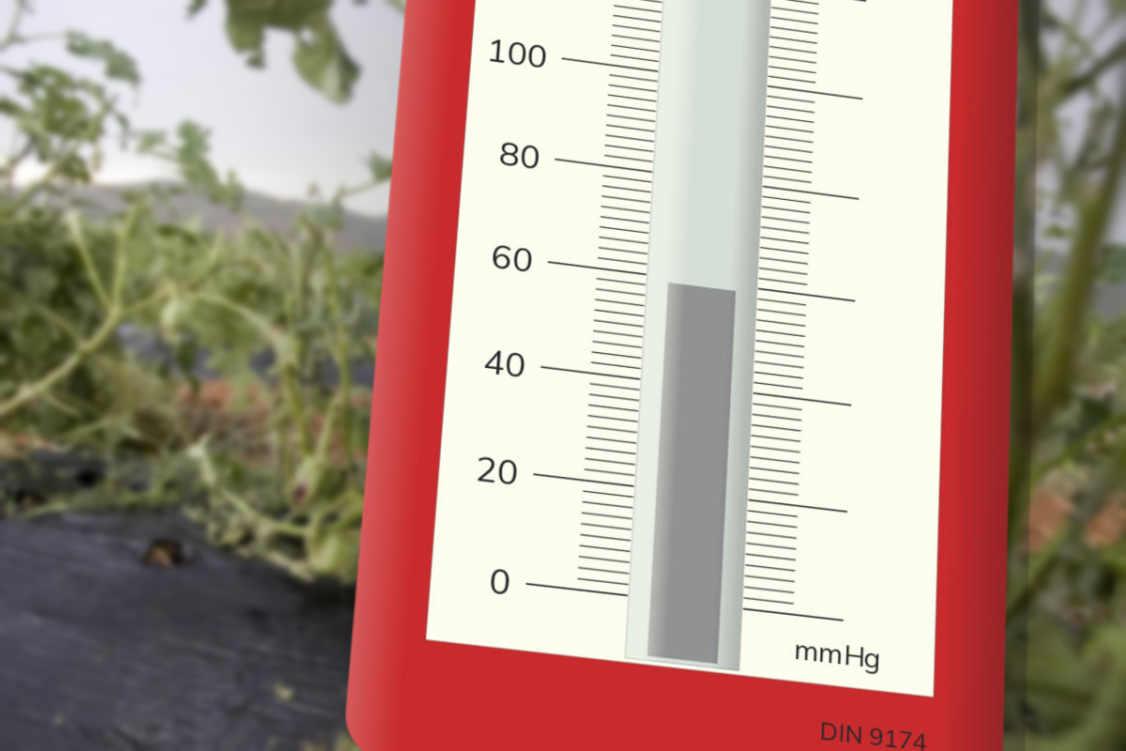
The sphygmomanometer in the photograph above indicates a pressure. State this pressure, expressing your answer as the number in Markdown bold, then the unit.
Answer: **59** mmHg
